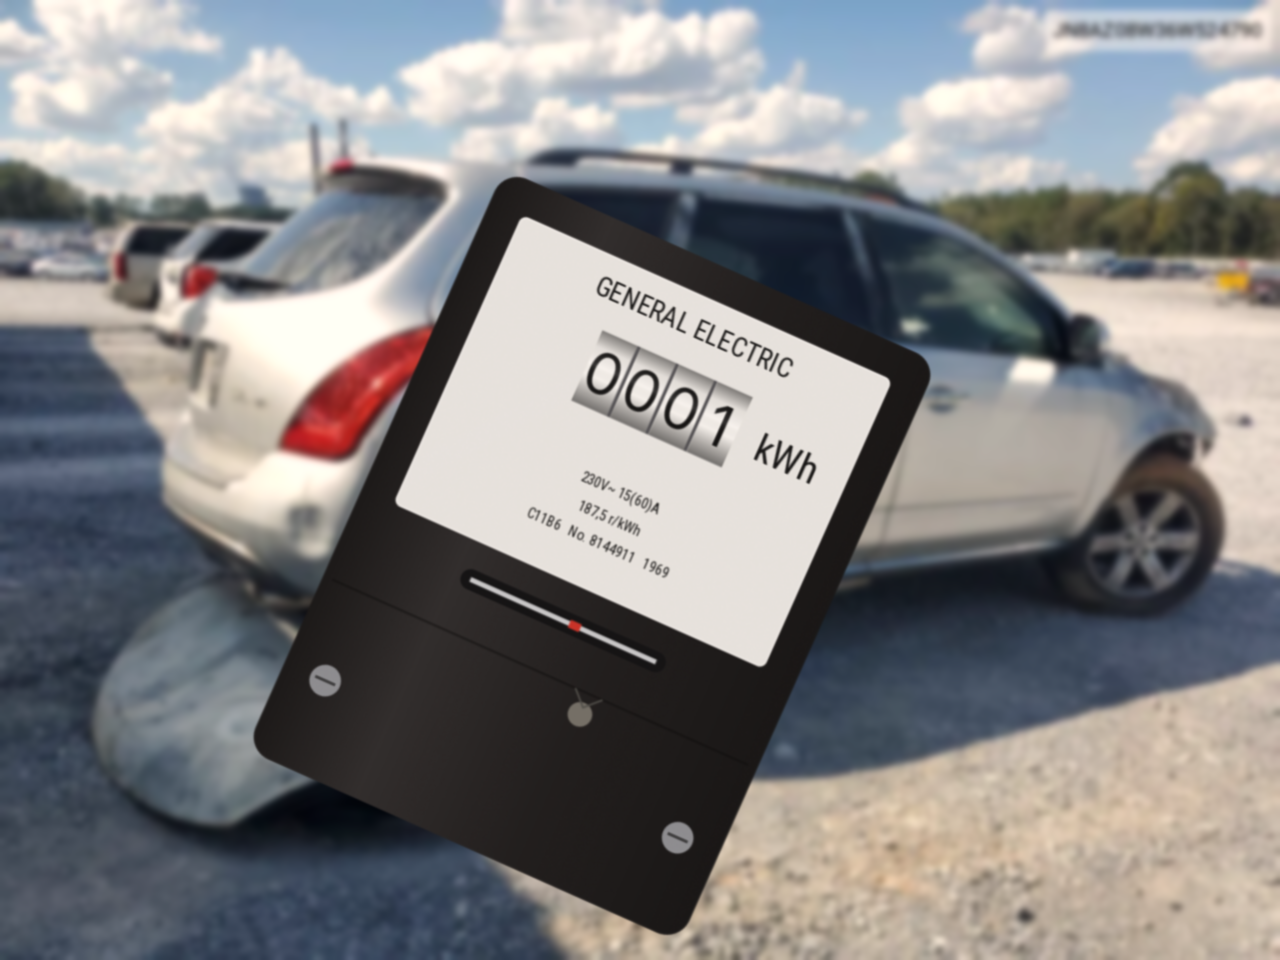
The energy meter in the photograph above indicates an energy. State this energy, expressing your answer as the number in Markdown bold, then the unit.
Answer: **1** kWh
